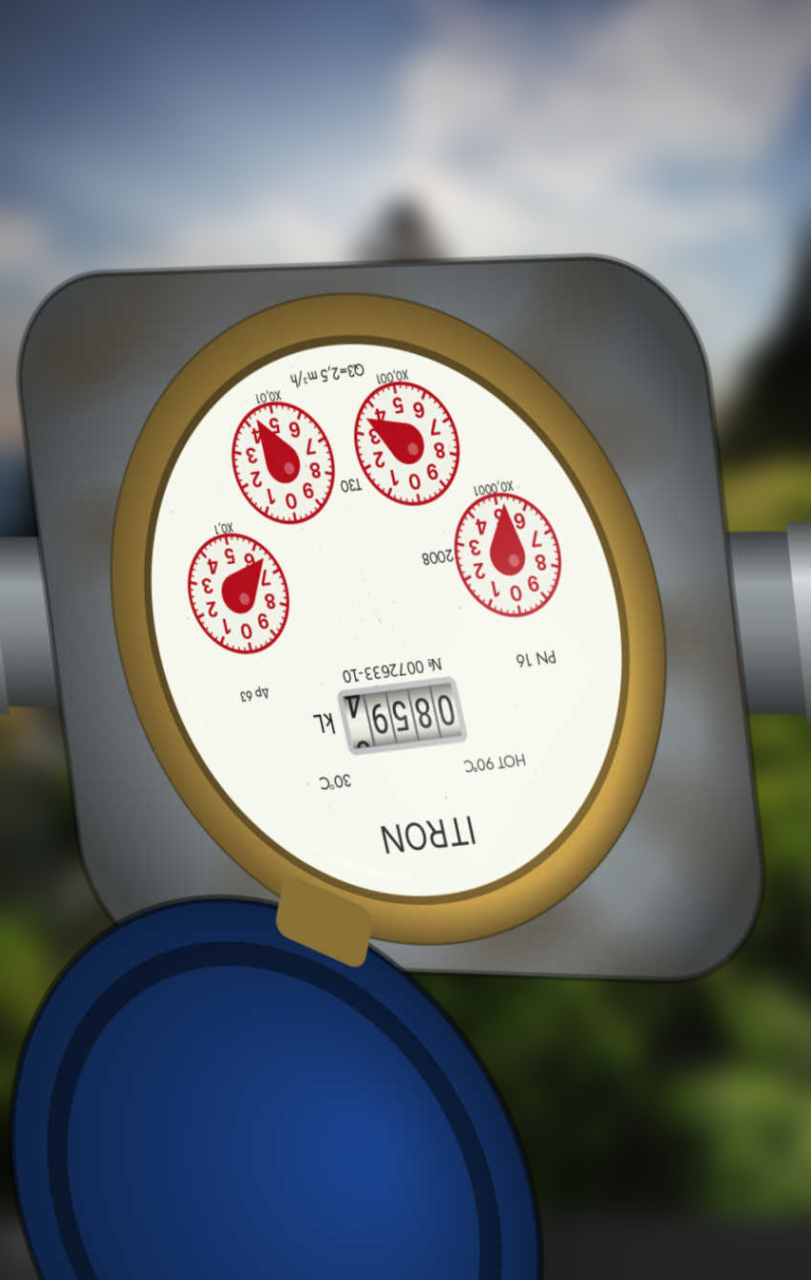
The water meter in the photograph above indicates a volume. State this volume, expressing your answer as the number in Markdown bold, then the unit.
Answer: **8593.6435** kL
